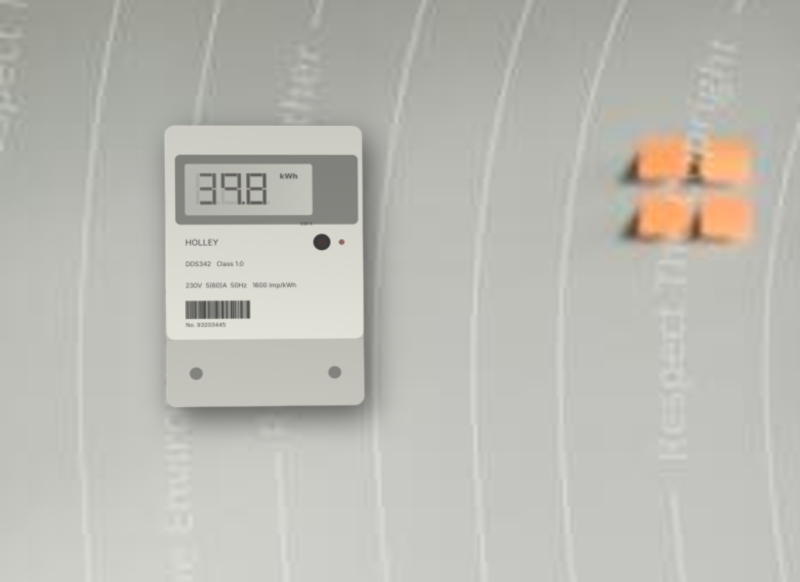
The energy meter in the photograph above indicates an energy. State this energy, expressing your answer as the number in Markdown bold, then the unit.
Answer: **39.8** kWh
